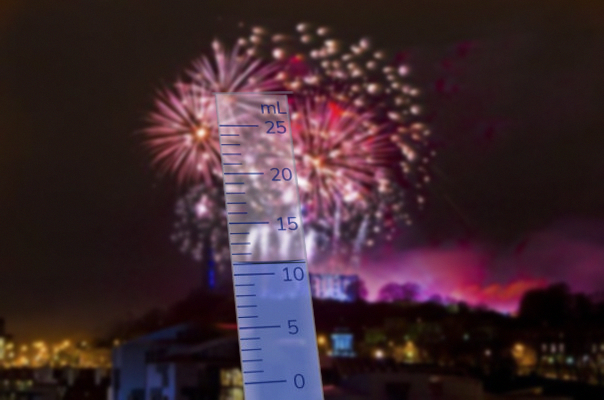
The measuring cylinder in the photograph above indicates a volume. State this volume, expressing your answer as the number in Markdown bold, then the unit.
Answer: **11** mL
